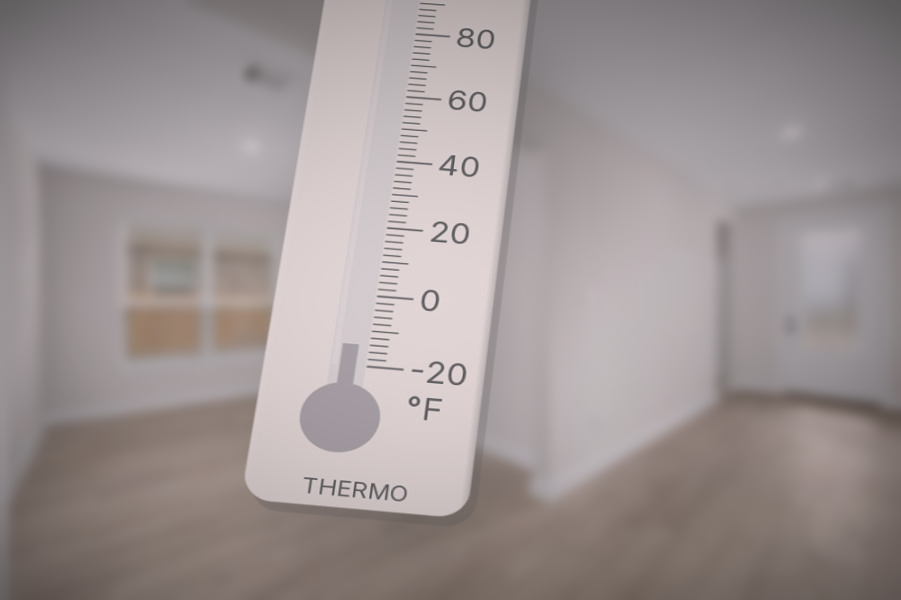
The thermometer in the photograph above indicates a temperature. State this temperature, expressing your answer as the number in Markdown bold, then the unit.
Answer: **-14** °F
